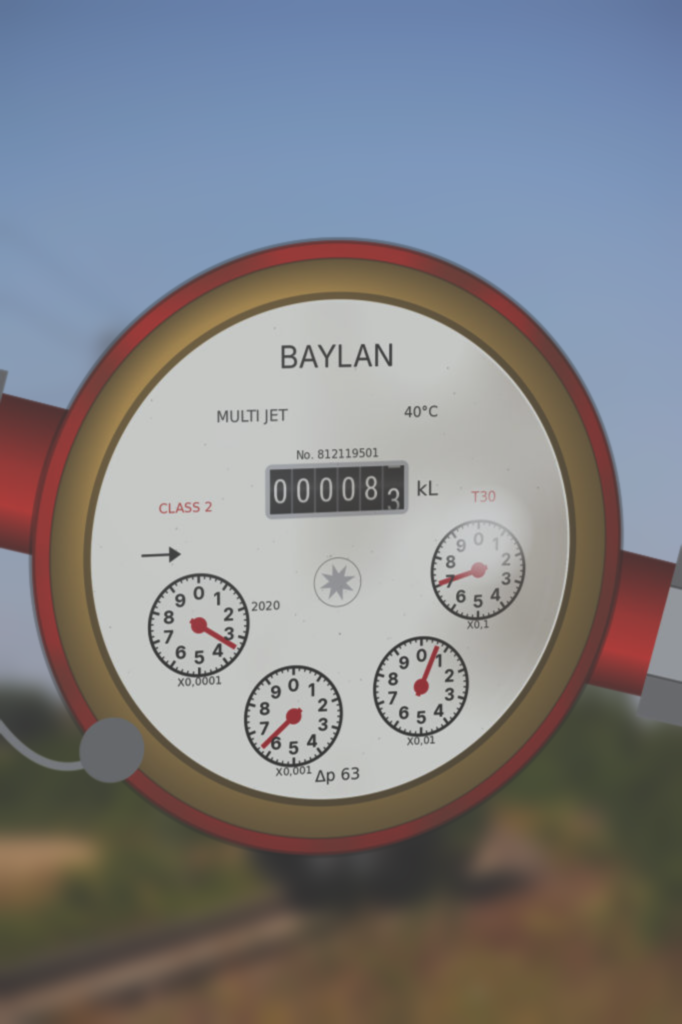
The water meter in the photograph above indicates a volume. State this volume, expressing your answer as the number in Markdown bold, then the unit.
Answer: **82.7063** kL
